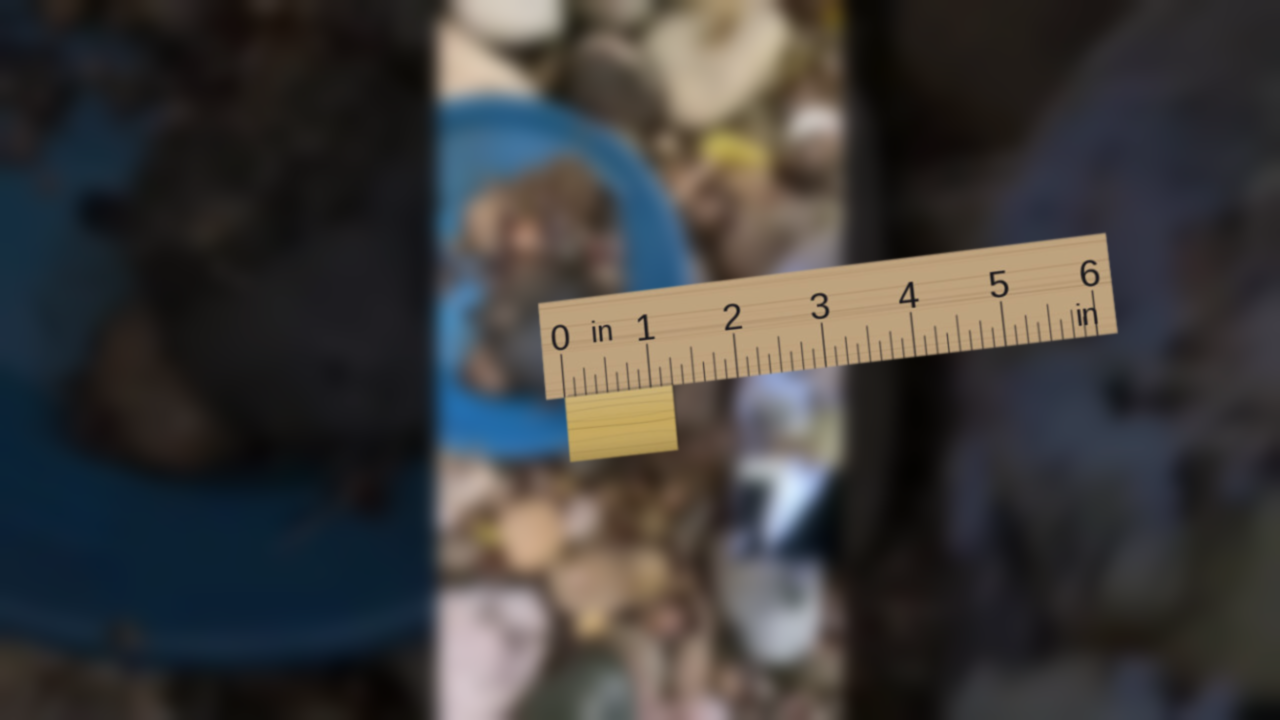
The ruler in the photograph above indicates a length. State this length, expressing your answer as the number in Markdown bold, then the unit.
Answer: **1.25** in
